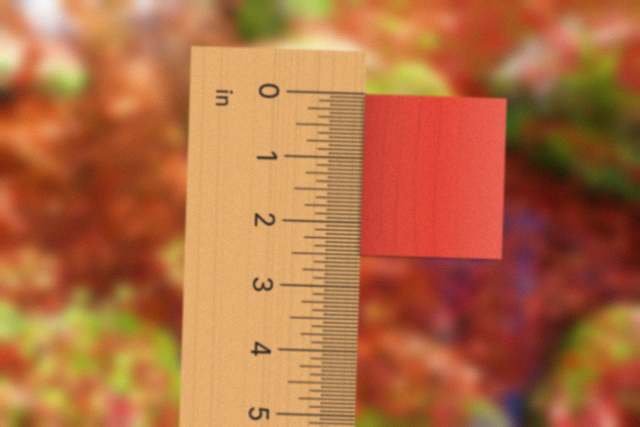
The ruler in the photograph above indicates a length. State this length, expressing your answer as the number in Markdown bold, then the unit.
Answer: **2.5** in
